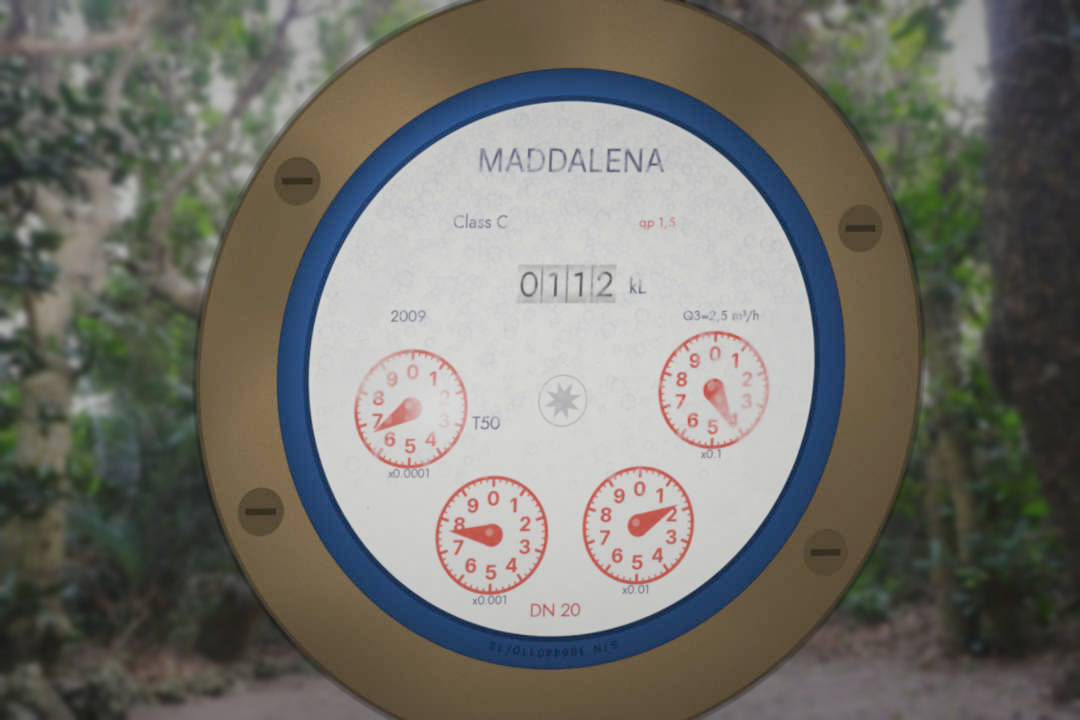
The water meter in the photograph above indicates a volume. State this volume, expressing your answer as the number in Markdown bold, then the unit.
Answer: **112.4176** kL
